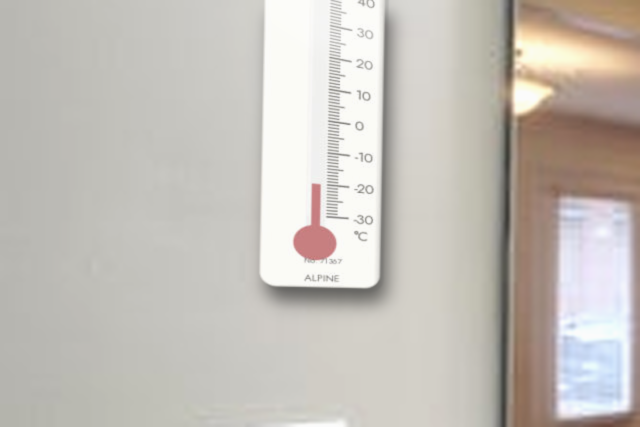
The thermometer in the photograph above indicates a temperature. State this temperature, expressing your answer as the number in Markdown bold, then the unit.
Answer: **-20** °C
